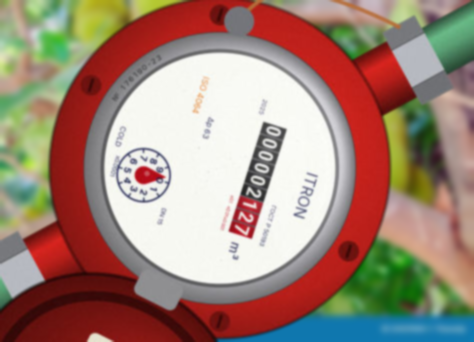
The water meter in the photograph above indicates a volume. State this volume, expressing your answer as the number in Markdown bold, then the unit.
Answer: **2.1269** m³
